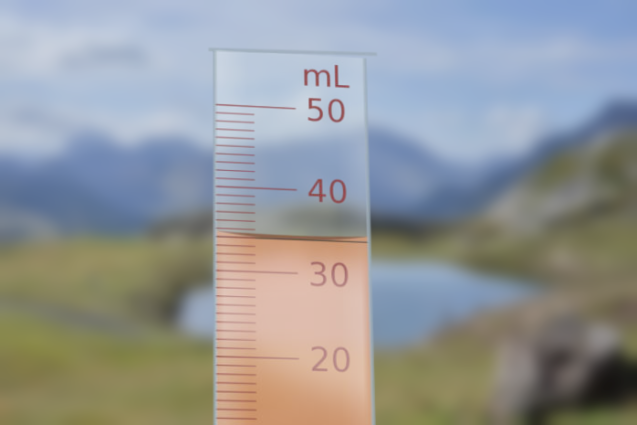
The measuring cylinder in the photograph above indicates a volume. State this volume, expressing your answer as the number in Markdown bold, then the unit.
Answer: **34** mL
